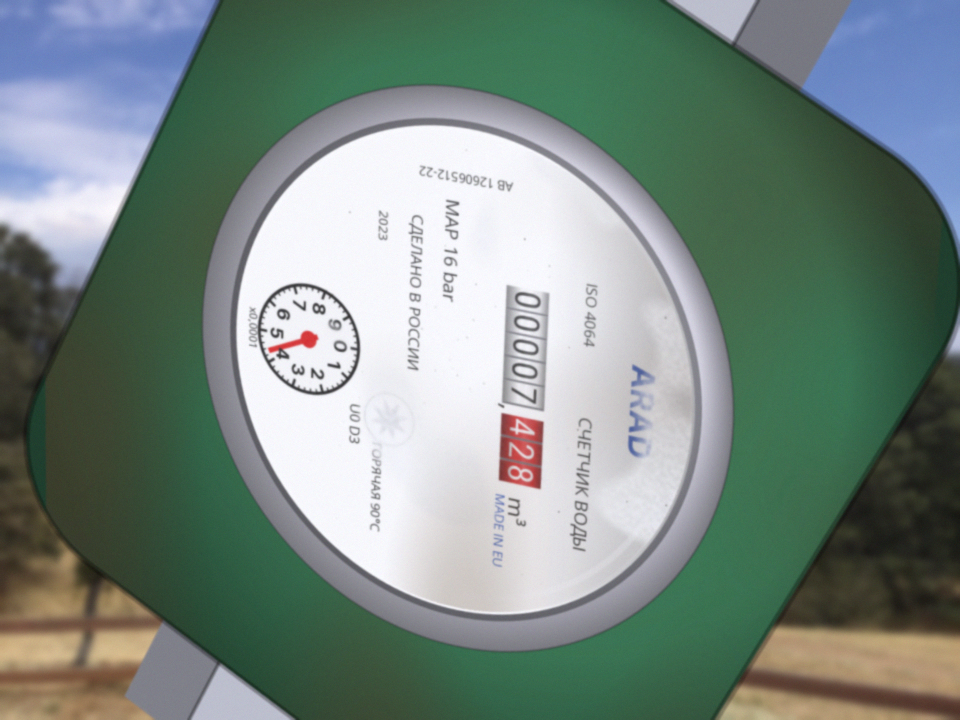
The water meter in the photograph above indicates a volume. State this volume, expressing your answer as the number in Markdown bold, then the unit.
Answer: **7.4284** m³
